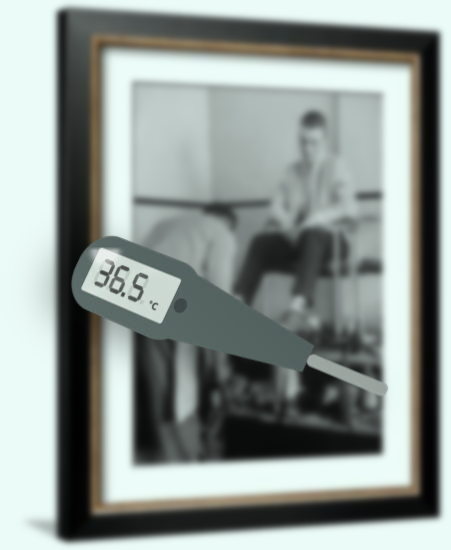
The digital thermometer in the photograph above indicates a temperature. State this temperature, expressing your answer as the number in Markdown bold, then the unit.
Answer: **36.5** °C
